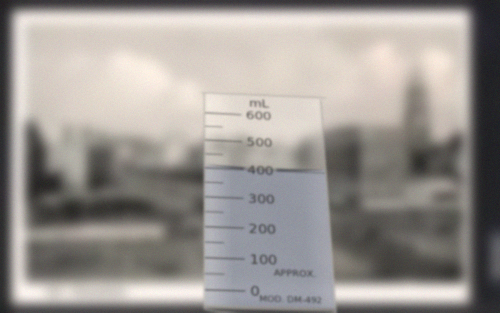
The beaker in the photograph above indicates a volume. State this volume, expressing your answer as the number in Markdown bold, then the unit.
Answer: **400** mL
